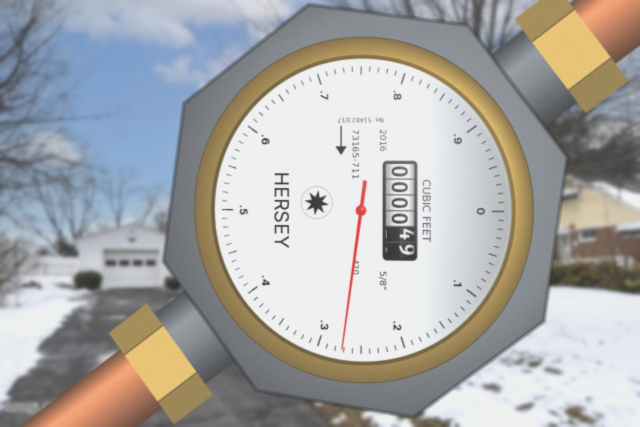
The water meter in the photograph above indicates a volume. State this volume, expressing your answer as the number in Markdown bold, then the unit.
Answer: **49.27** ft³
